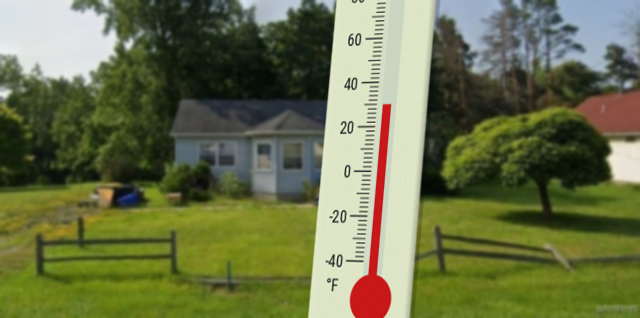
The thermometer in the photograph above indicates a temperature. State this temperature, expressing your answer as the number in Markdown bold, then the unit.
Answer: **30** °F
